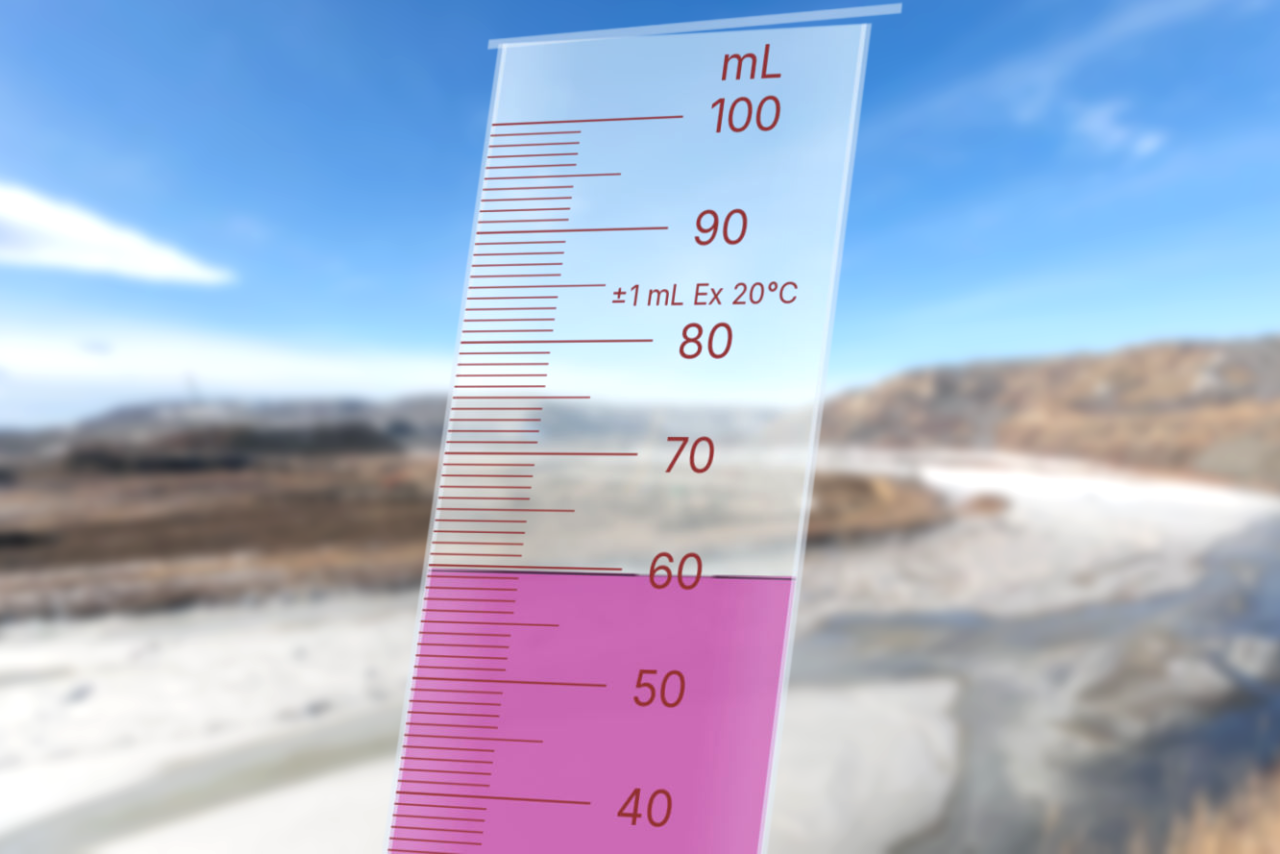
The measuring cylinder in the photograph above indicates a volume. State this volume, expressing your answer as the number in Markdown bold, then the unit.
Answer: **59.5** mL
